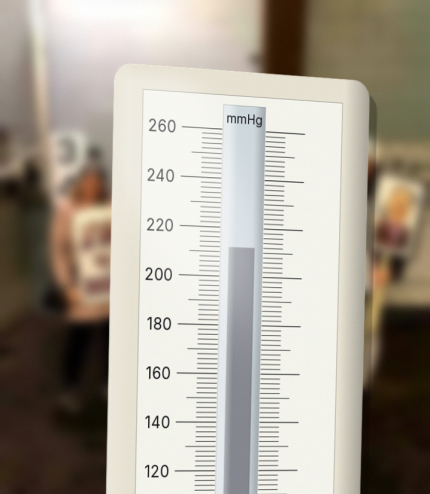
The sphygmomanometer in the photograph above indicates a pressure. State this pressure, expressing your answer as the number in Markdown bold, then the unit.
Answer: **212** mmHg
